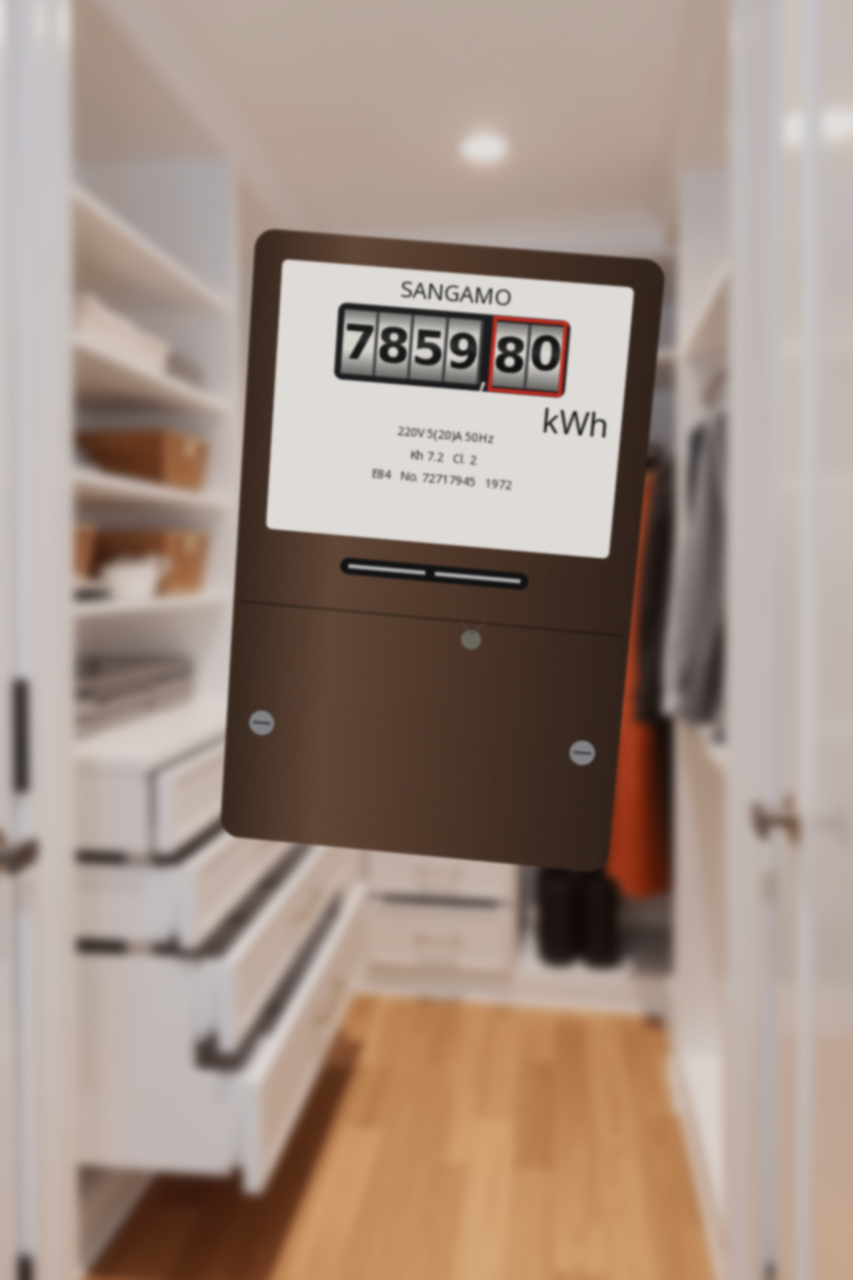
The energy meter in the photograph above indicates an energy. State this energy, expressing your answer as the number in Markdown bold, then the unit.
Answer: **7859.80** kWh
